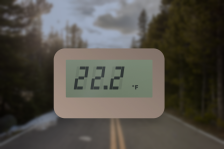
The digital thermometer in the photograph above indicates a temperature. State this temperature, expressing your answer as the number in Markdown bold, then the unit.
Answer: **22.2** °F
